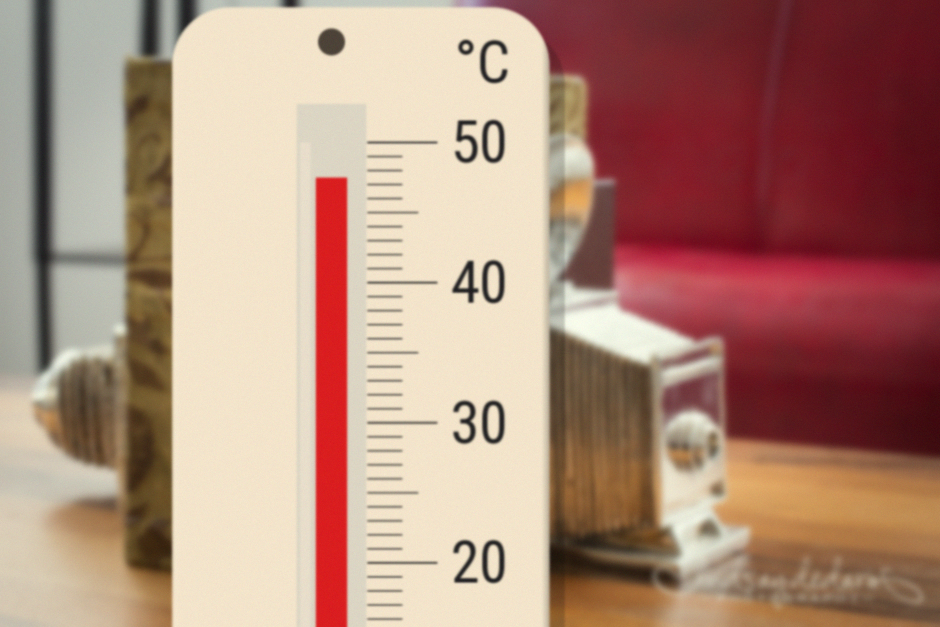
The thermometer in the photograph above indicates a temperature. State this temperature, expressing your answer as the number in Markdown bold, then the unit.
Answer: **47.5** °C
